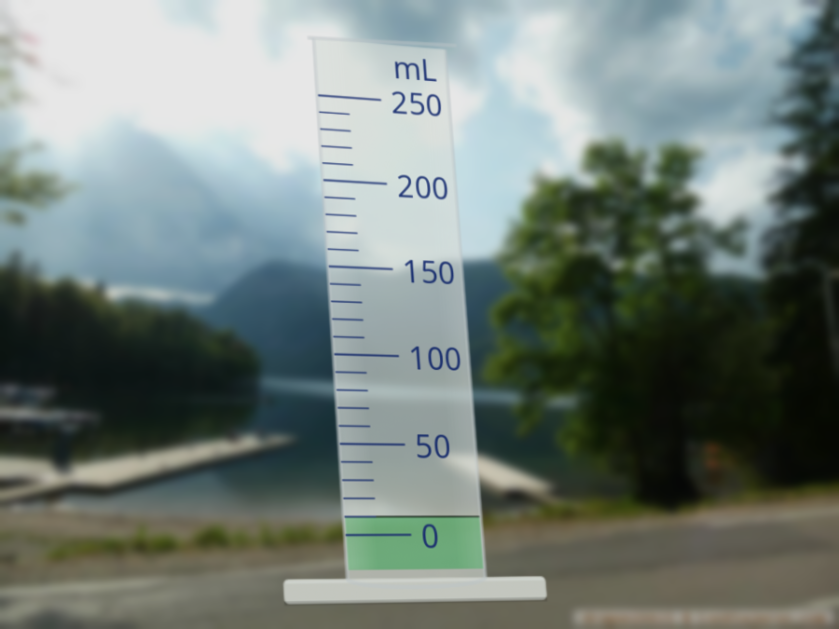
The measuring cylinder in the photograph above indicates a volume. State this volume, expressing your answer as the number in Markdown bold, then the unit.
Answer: **10** mL
